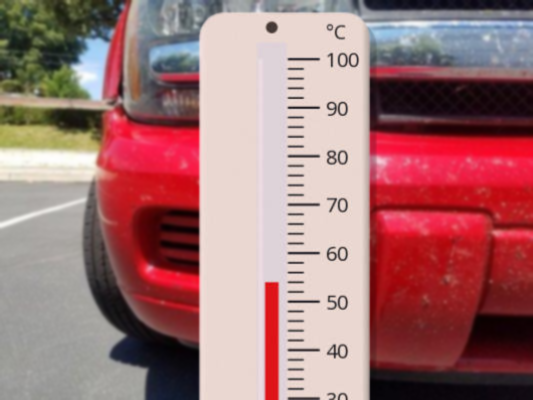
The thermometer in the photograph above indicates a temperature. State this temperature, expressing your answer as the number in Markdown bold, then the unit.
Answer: **54** °C
